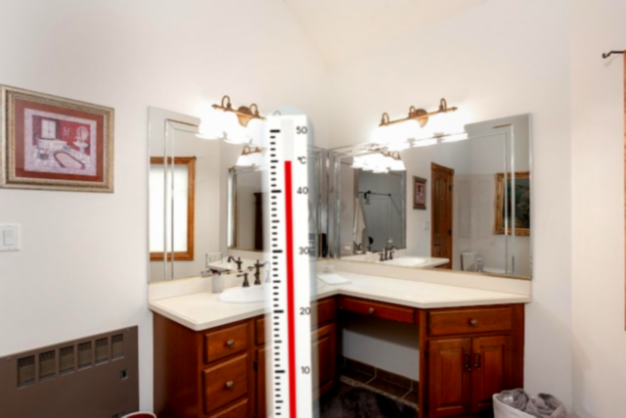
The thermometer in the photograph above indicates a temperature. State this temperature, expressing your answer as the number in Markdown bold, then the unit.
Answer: **45** °C
